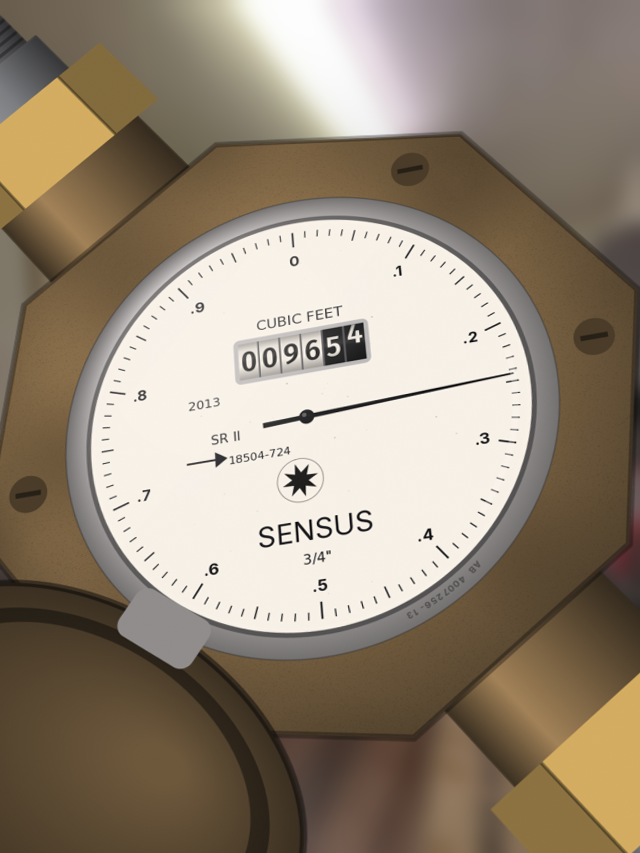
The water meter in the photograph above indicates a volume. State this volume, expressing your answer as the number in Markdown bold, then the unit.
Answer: **9654.24** ft³
